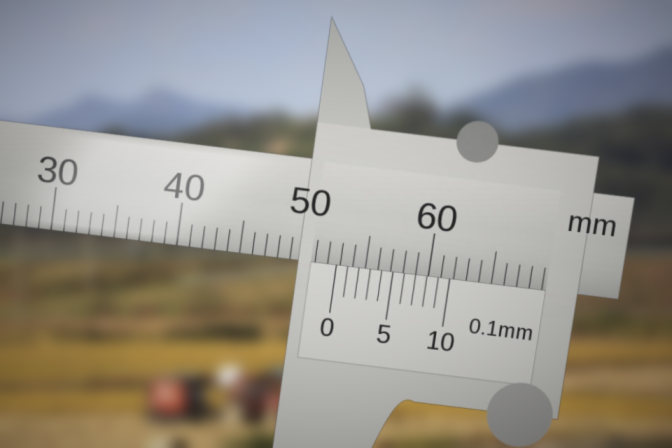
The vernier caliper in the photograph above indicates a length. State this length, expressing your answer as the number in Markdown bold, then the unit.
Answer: **52.7** mm
